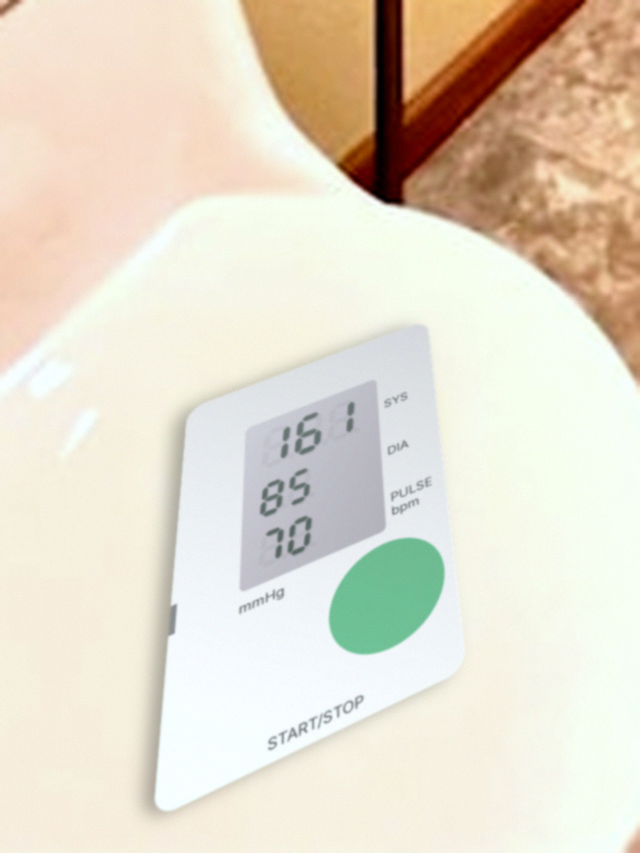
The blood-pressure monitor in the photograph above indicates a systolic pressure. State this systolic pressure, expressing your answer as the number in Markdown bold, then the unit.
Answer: **161** mmHg
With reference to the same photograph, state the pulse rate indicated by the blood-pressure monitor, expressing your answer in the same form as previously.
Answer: **70** bpm
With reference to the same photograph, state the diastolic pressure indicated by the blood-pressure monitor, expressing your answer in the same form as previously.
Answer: **85** mmHg
